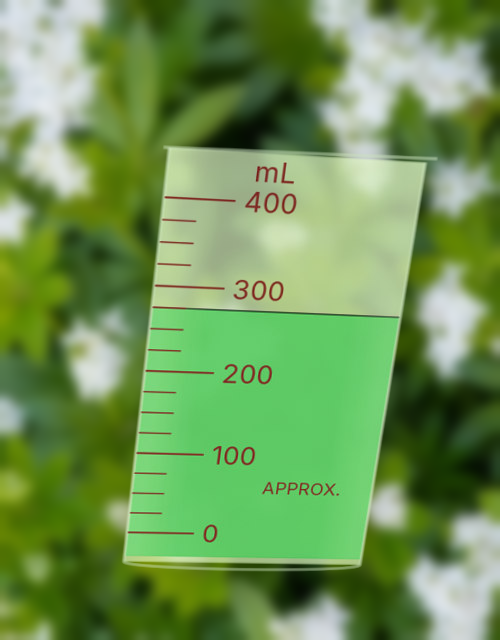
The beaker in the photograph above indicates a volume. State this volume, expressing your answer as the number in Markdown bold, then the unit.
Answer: **275** mL
